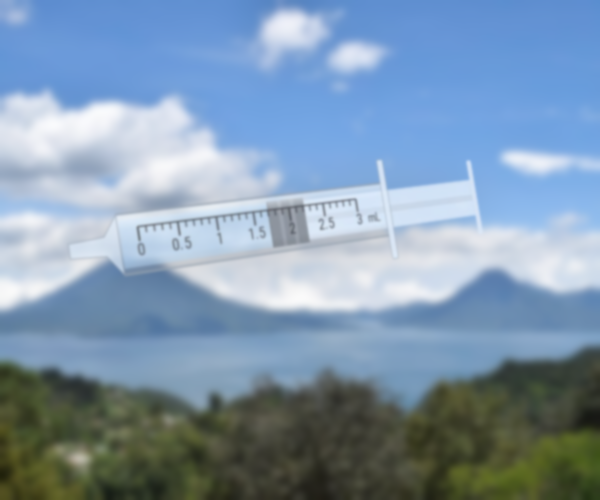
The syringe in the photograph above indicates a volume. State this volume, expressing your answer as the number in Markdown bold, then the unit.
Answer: **1.7** mL
